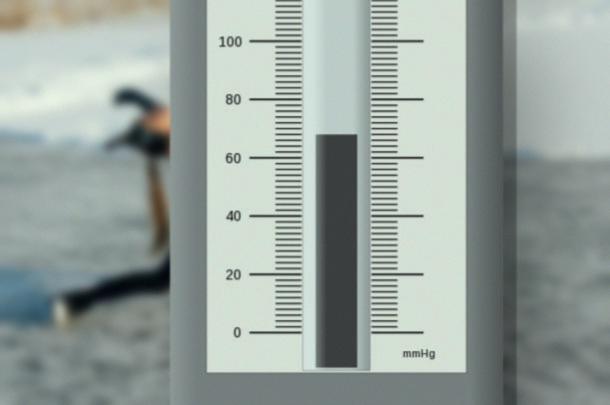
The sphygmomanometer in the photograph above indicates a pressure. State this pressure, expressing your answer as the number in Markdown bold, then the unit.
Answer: **68** mmHg
